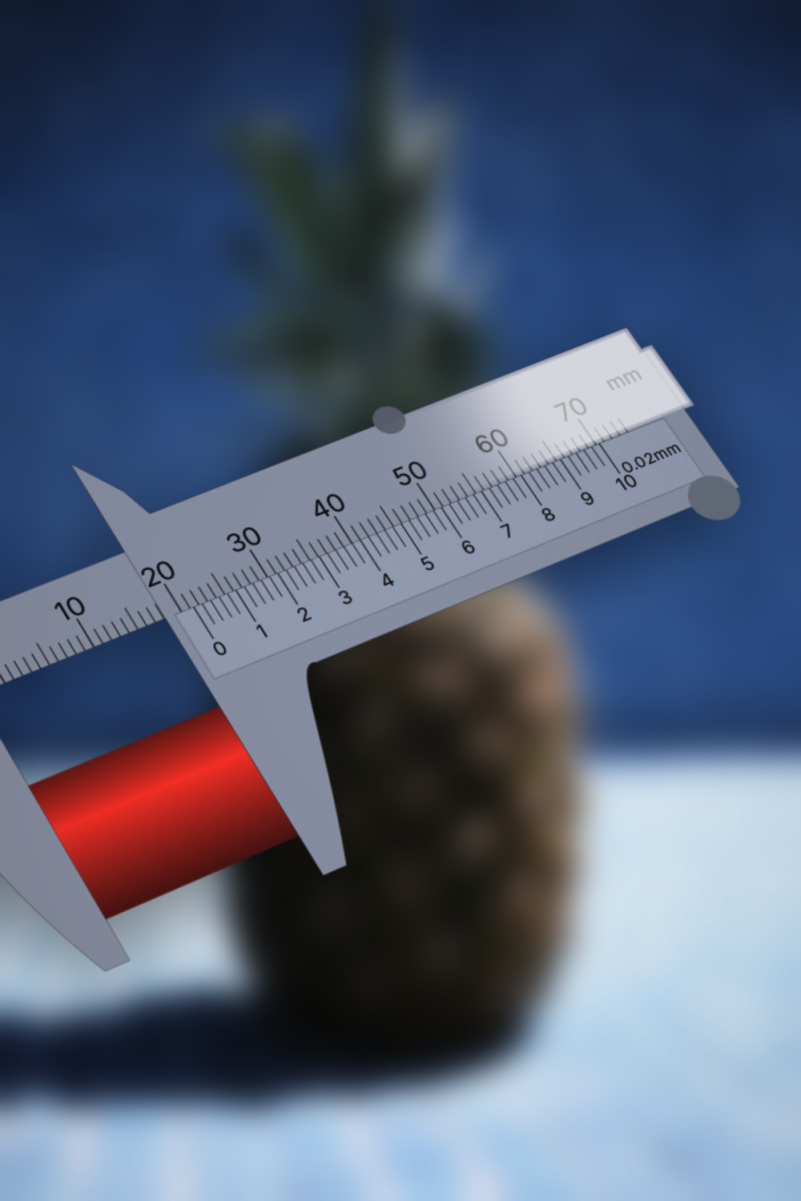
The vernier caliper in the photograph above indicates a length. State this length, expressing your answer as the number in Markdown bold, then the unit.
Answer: **21.4** mm
